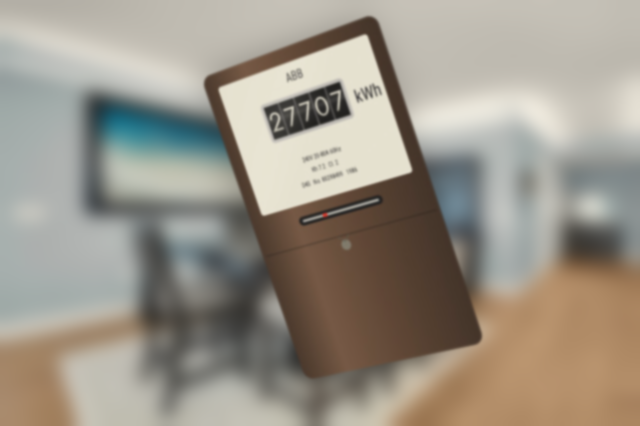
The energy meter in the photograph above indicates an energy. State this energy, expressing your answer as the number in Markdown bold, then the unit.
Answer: **27707** kWh
